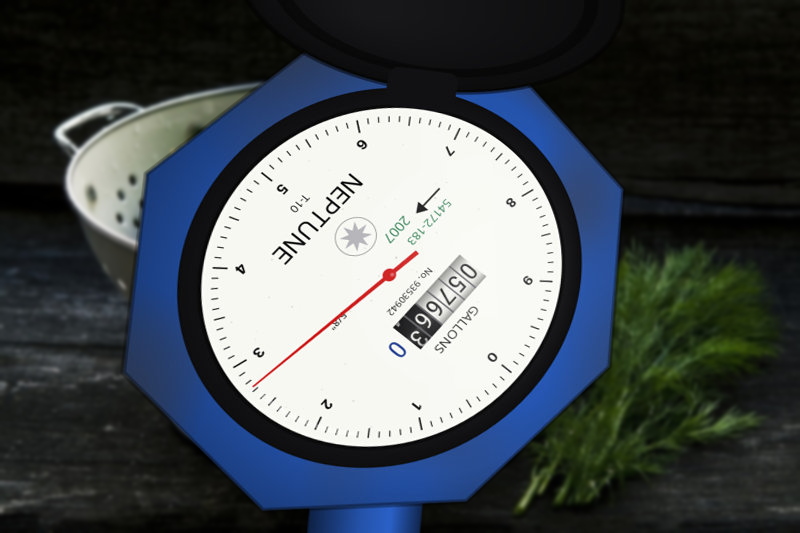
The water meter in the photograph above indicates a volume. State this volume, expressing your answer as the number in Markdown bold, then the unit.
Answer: **576632.7** gal
